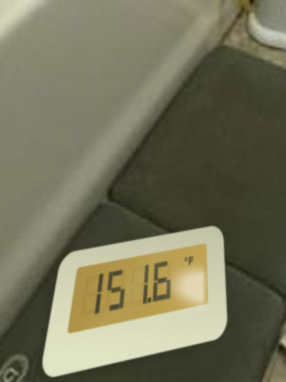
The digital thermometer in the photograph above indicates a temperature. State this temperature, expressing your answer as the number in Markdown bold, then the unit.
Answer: **151.6** °F
